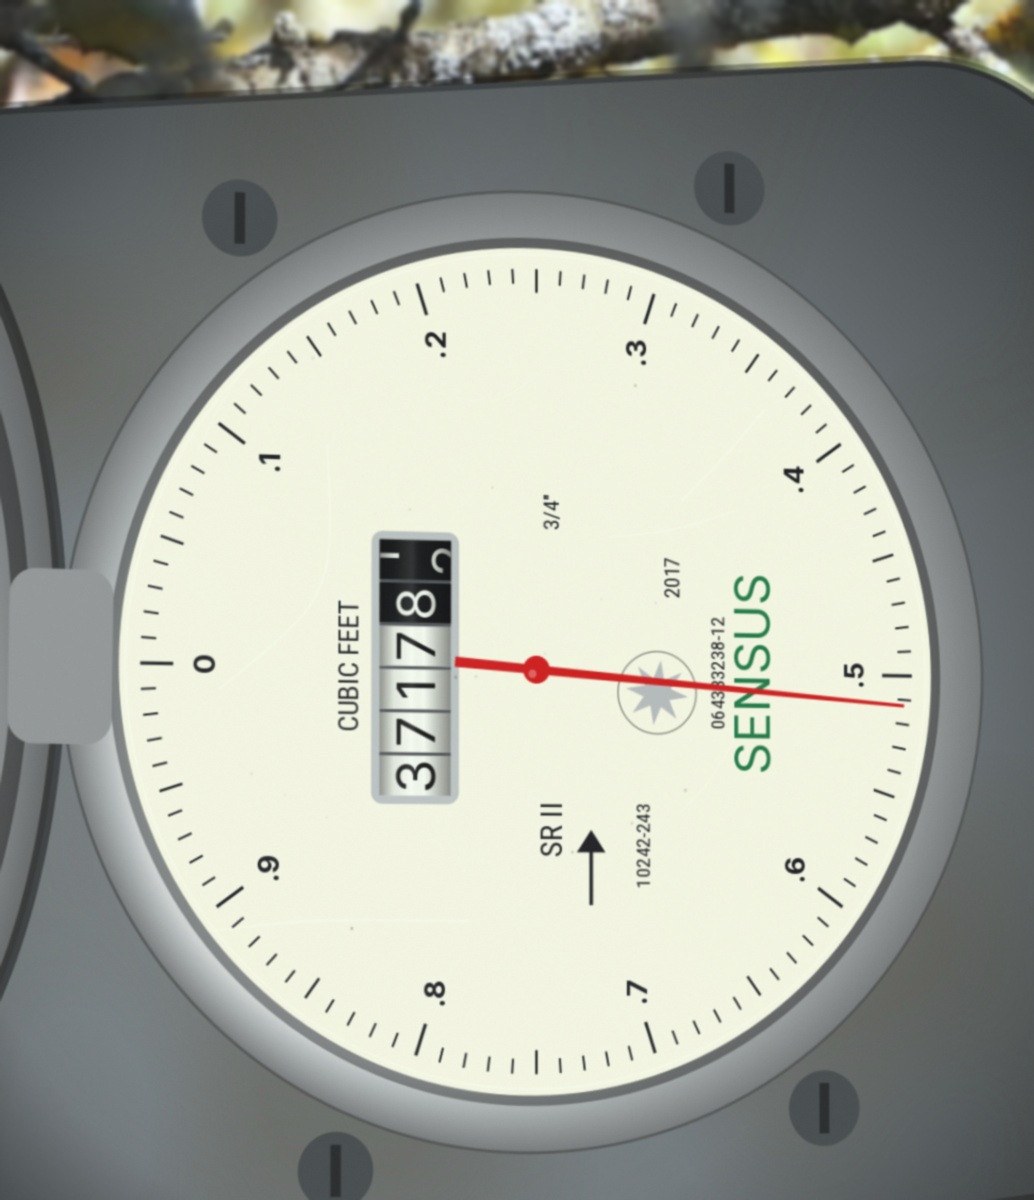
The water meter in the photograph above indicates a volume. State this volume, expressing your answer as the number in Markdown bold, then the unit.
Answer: **371781.51** ft³
